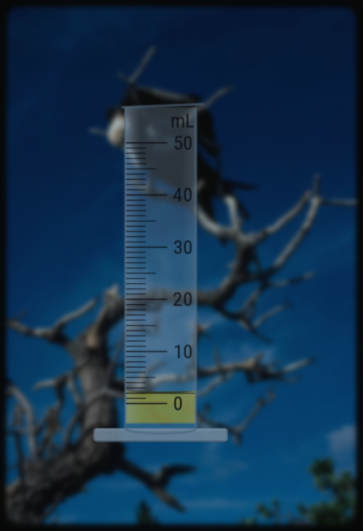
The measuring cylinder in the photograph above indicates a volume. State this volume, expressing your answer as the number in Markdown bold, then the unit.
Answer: **2** mL
